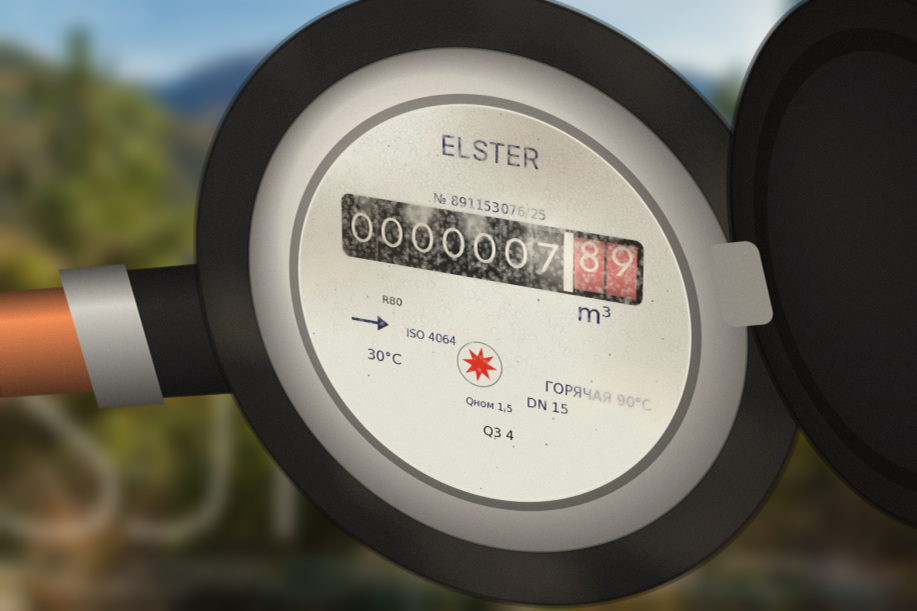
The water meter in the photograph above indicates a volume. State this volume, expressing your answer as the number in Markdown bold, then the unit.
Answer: **7.89** m³
